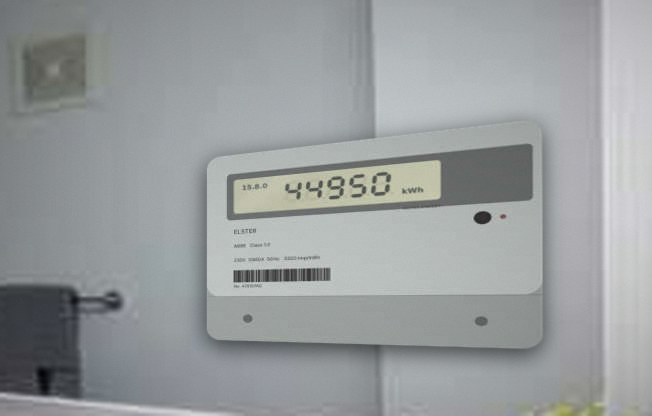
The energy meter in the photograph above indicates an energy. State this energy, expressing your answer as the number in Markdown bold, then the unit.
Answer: **44950** kWh
